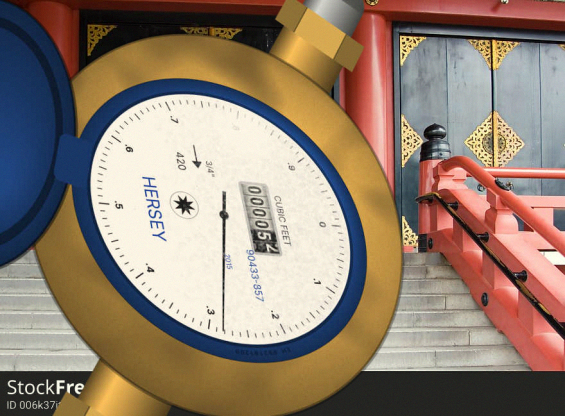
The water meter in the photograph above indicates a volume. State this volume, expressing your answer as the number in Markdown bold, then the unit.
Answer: **52.28** ft³
